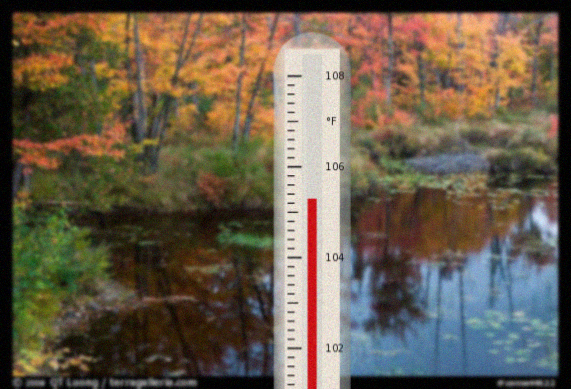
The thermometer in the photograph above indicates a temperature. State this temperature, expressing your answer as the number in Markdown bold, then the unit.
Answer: **105.3** °F
